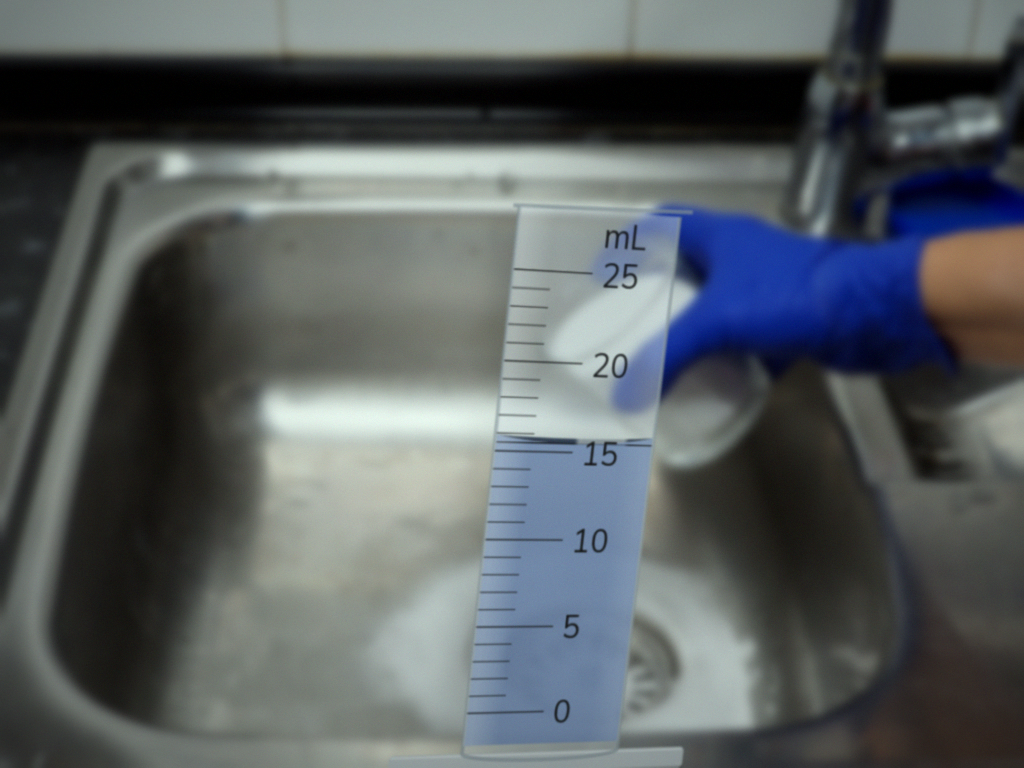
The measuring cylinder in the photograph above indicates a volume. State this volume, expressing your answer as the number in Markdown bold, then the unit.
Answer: **15.5** mL
